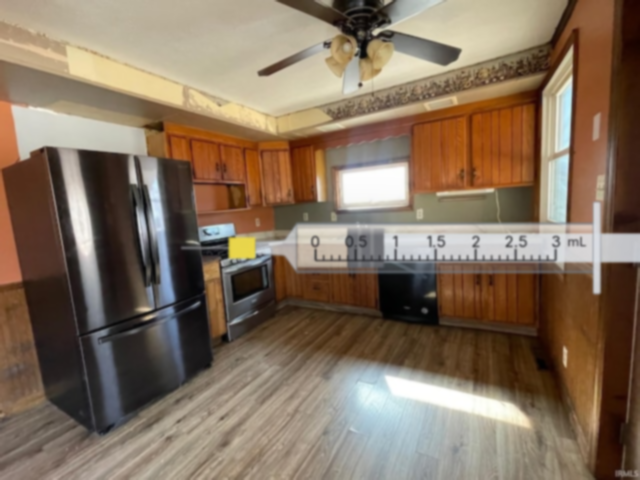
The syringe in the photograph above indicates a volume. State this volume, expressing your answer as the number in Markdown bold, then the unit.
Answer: **0.4** mL
